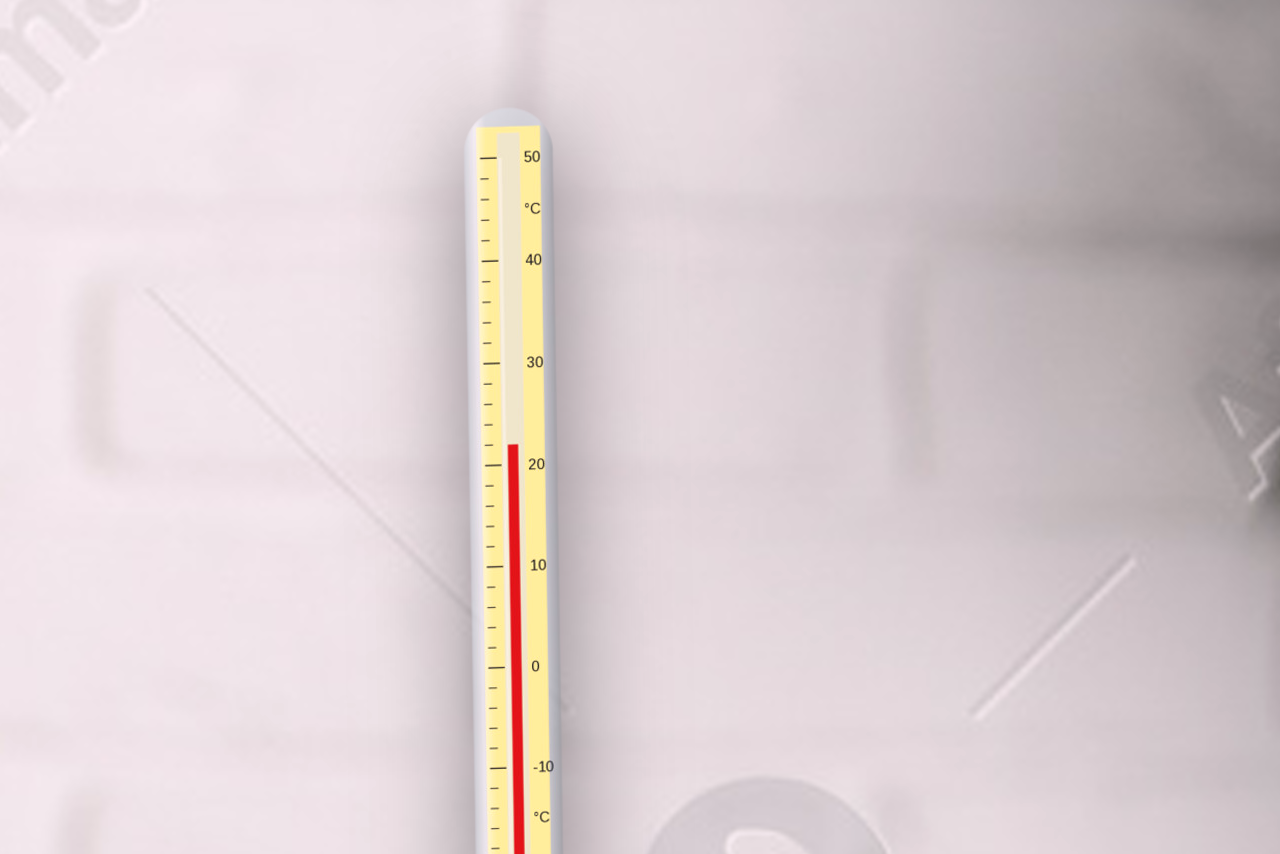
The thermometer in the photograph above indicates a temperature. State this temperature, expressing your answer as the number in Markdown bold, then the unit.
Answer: **22** °C
